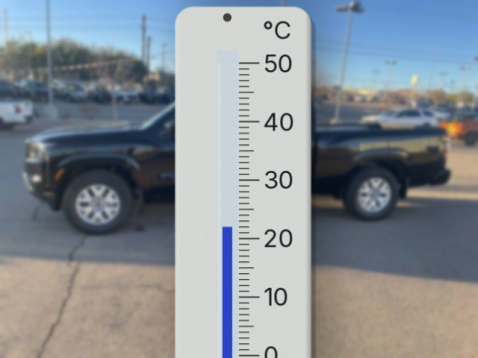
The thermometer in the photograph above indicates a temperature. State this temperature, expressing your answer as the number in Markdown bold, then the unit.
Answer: **22** °C
